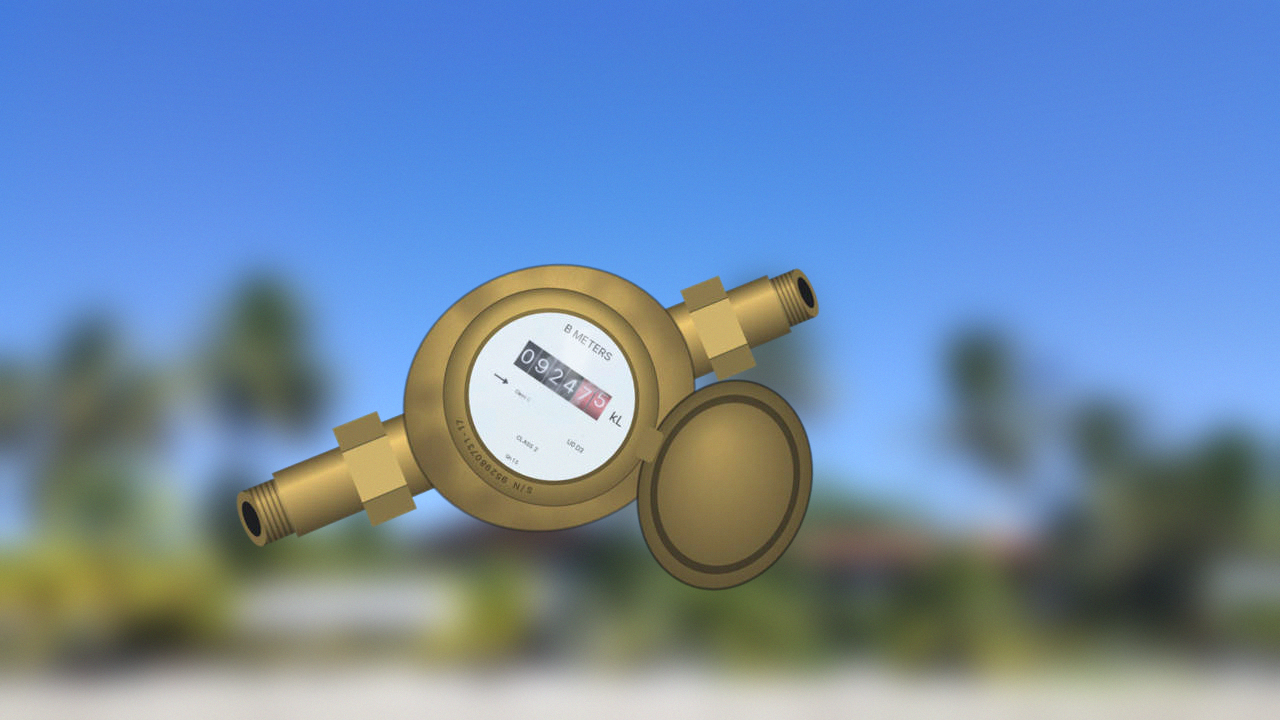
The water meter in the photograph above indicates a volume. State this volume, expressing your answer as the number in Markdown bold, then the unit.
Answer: **924.75** kL
